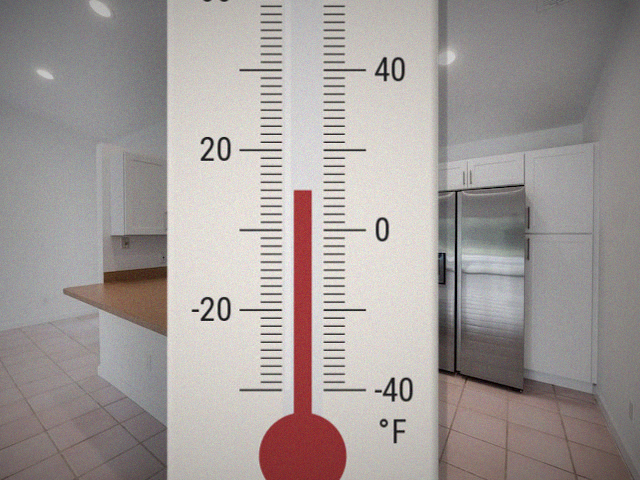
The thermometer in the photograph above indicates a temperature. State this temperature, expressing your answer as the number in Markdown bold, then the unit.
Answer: **10** °F
